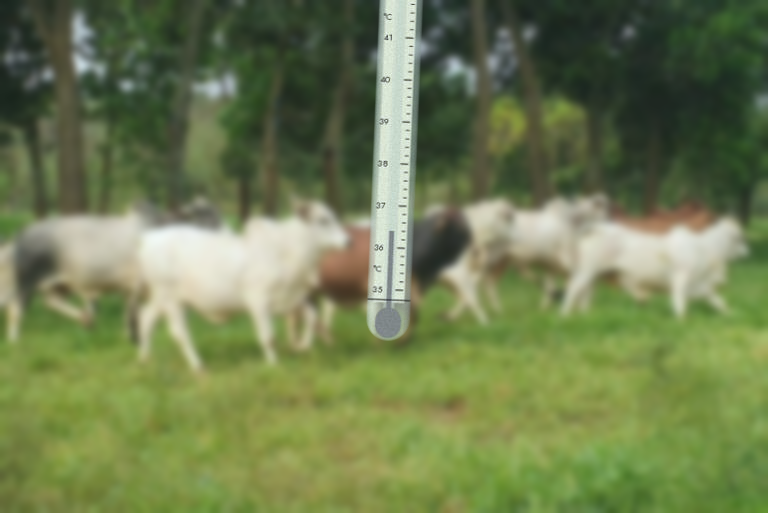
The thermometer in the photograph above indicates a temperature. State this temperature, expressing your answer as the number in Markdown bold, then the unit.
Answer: **36.4** °C
